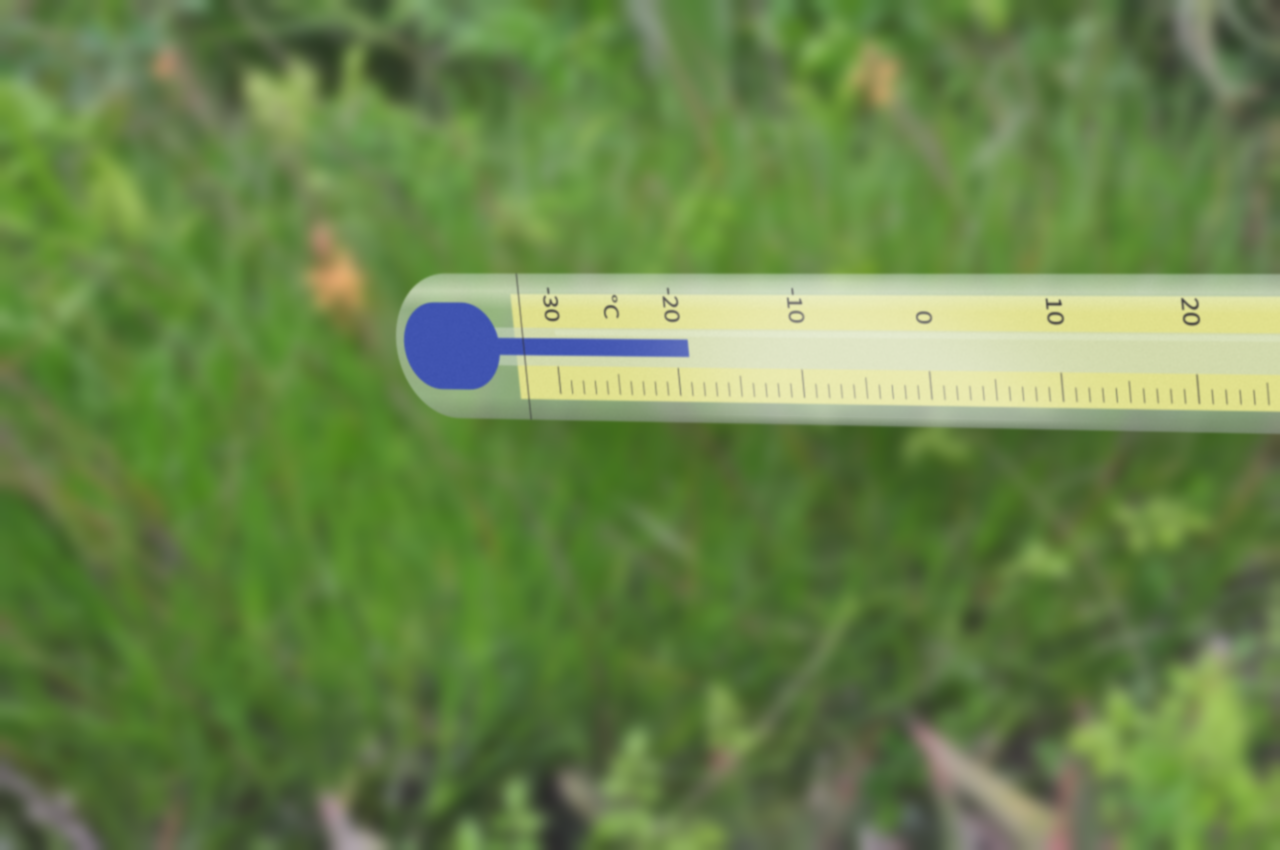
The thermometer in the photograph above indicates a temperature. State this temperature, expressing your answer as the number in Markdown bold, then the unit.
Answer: **-19** °C
